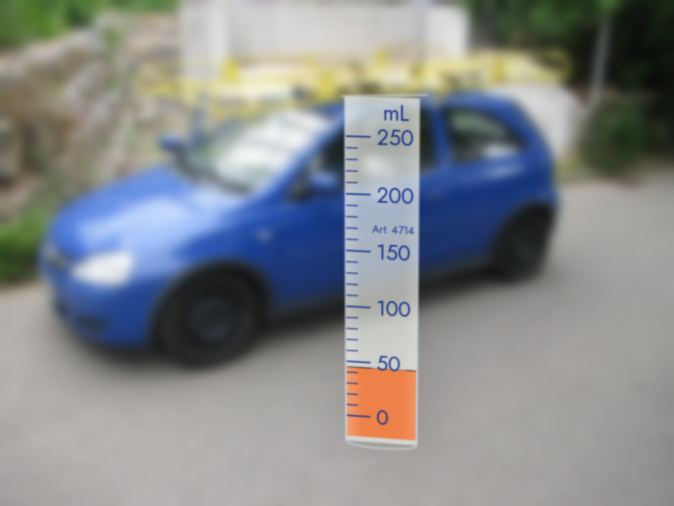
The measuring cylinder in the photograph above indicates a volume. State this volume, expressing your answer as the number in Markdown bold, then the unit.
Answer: **45** mL
